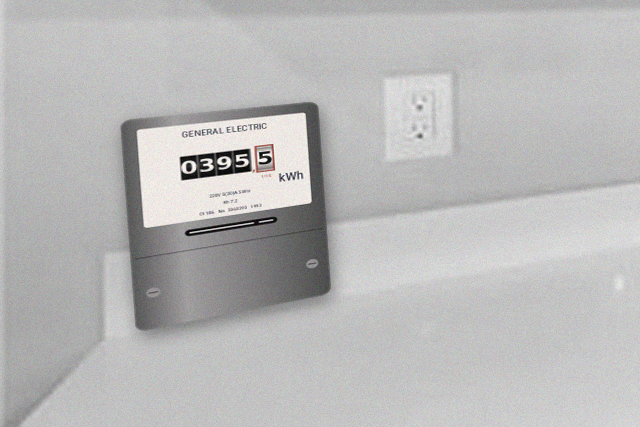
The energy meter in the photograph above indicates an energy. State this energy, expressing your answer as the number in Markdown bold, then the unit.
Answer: **395.5** kWh
